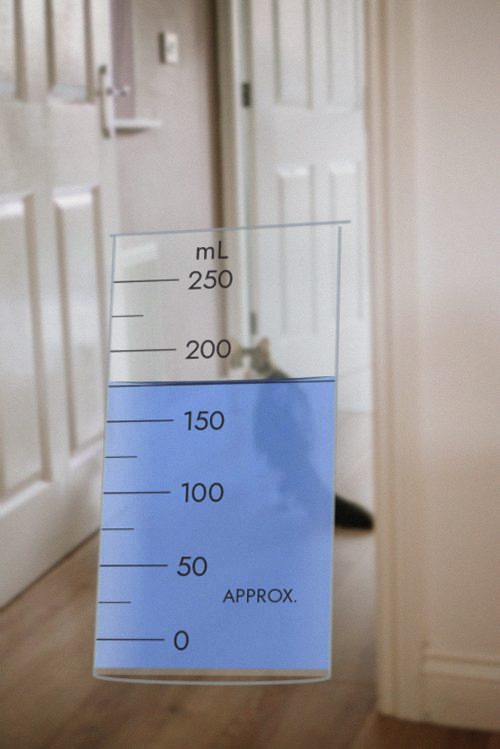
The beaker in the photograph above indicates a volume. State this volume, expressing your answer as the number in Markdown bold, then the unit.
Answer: **175** mL
